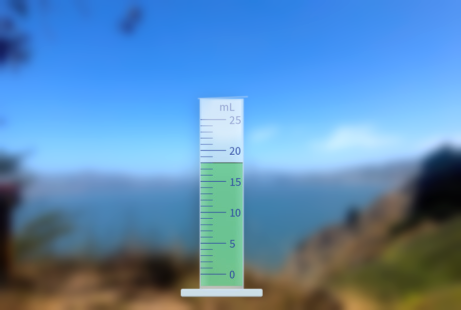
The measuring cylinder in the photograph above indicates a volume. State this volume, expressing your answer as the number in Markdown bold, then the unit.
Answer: **18** mL
